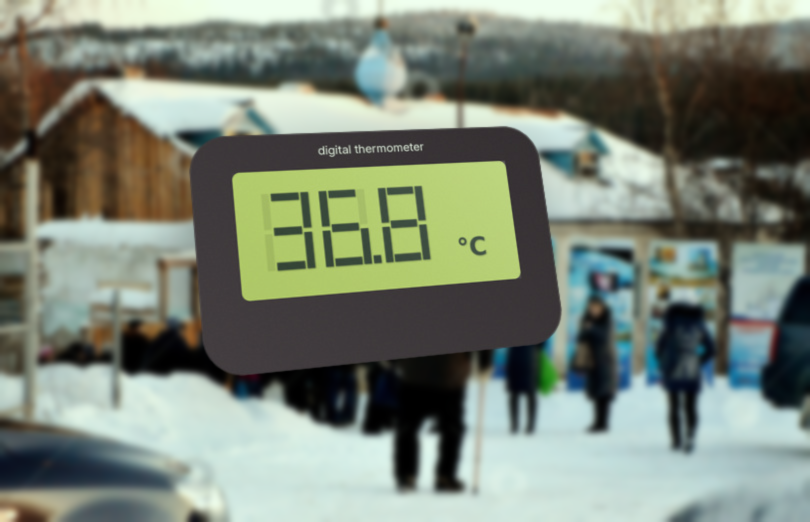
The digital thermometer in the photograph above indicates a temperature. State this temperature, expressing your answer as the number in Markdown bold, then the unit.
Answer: **36.8** °C
